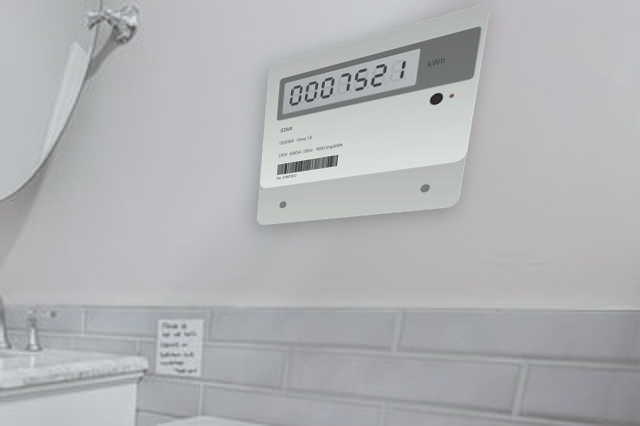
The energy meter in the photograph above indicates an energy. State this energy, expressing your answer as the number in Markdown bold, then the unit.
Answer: **7521** kWh
